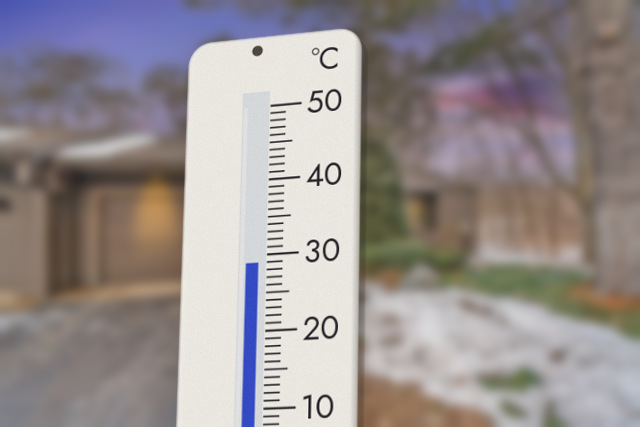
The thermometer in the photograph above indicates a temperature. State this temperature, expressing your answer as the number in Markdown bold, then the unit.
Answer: **29** °C
